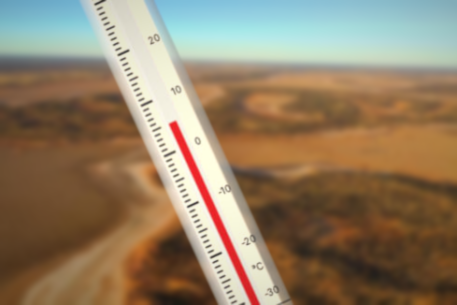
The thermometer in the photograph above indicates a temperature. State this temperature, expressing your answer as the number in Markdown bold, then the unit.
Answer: **5** °C
